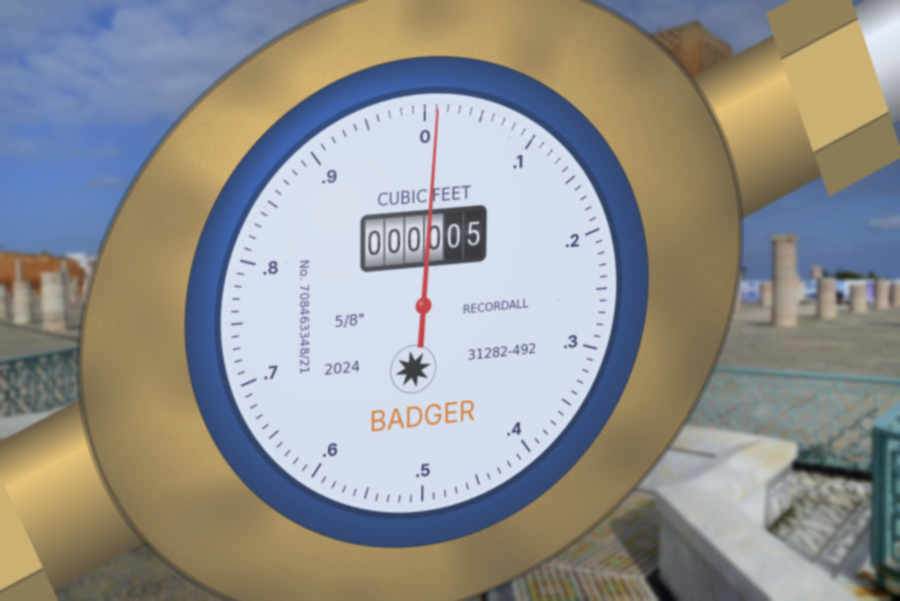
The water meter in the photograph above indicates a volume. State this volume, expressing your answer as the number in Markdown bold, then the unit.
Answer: **5.01** ft³
